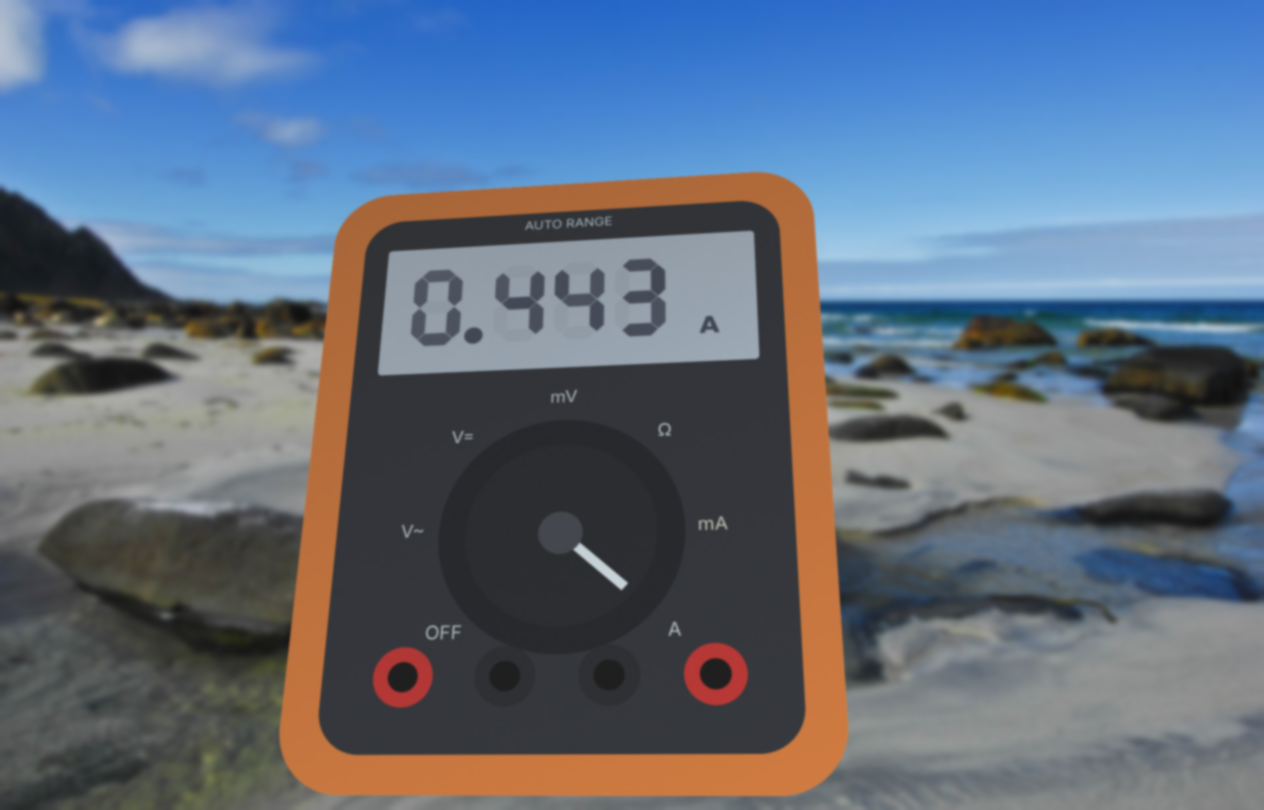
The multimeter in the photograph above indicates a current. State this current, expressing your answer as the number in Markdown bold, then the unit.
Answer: **0.443** A
